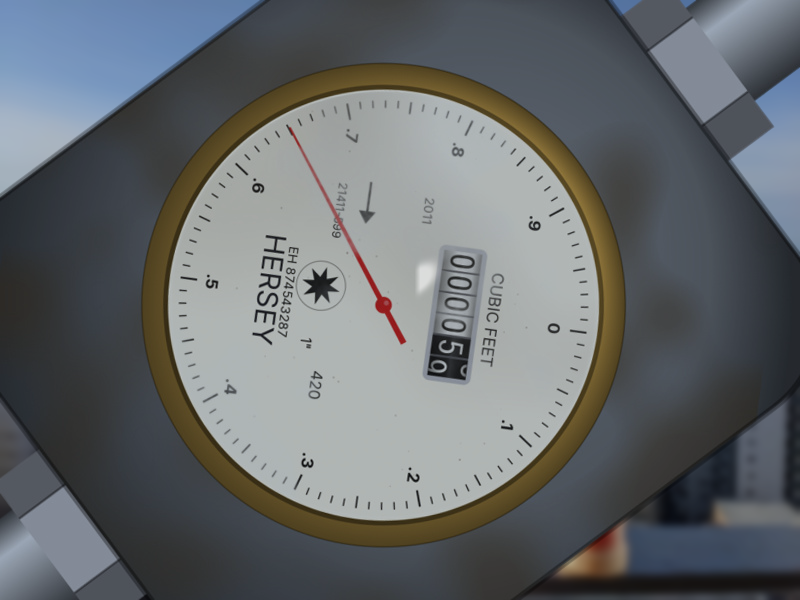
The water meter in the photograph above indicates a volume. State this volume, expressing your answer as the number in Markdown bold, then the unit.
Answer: **58.65** ft³
